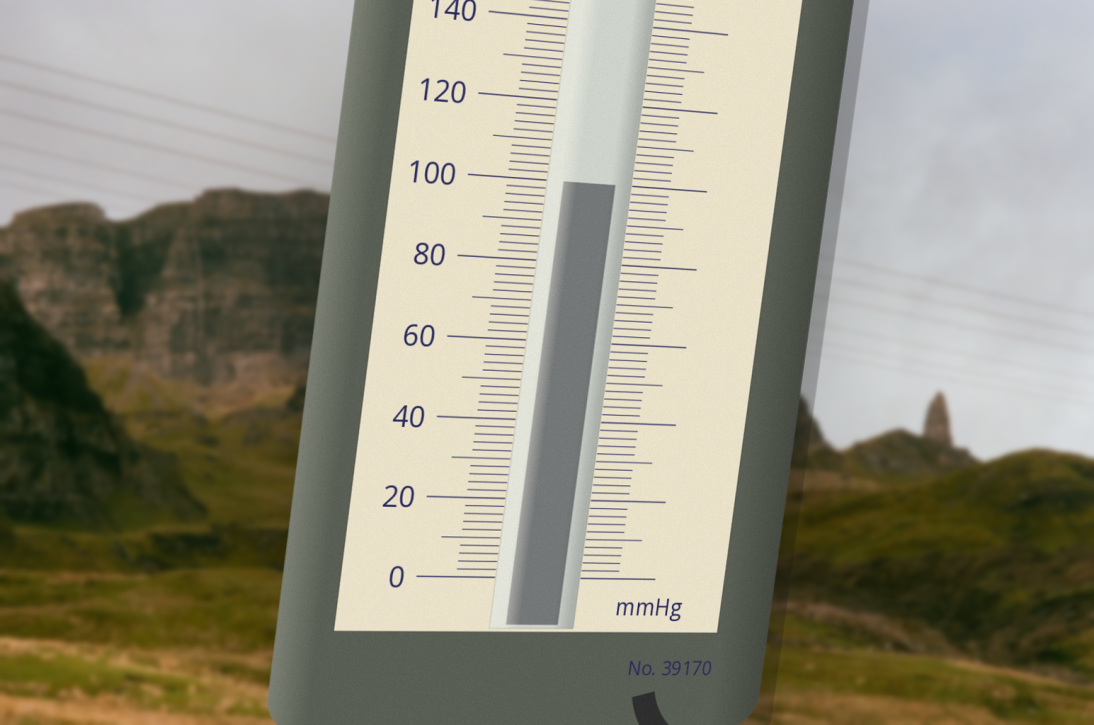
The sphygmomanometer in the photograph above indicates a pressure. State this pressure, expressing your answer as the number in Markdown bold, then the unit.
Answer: **100** mmHg
